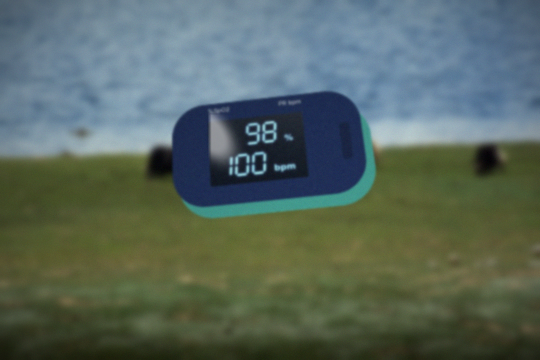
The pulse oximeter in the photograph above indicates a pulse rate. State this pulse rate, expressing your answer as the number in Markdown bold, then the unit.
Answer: **100** bpm
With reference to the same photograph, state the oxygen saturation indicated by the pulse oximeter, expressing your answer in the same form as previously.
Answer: **98** %
